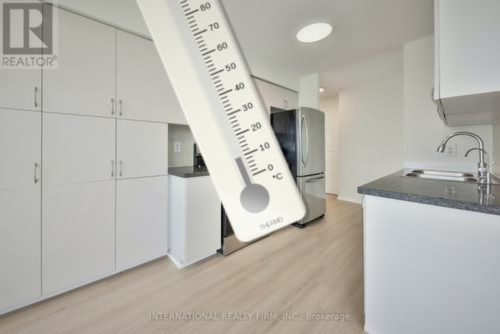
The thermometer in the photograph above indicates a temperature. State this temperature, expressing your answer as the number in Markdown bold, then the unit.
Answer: **10** °C
